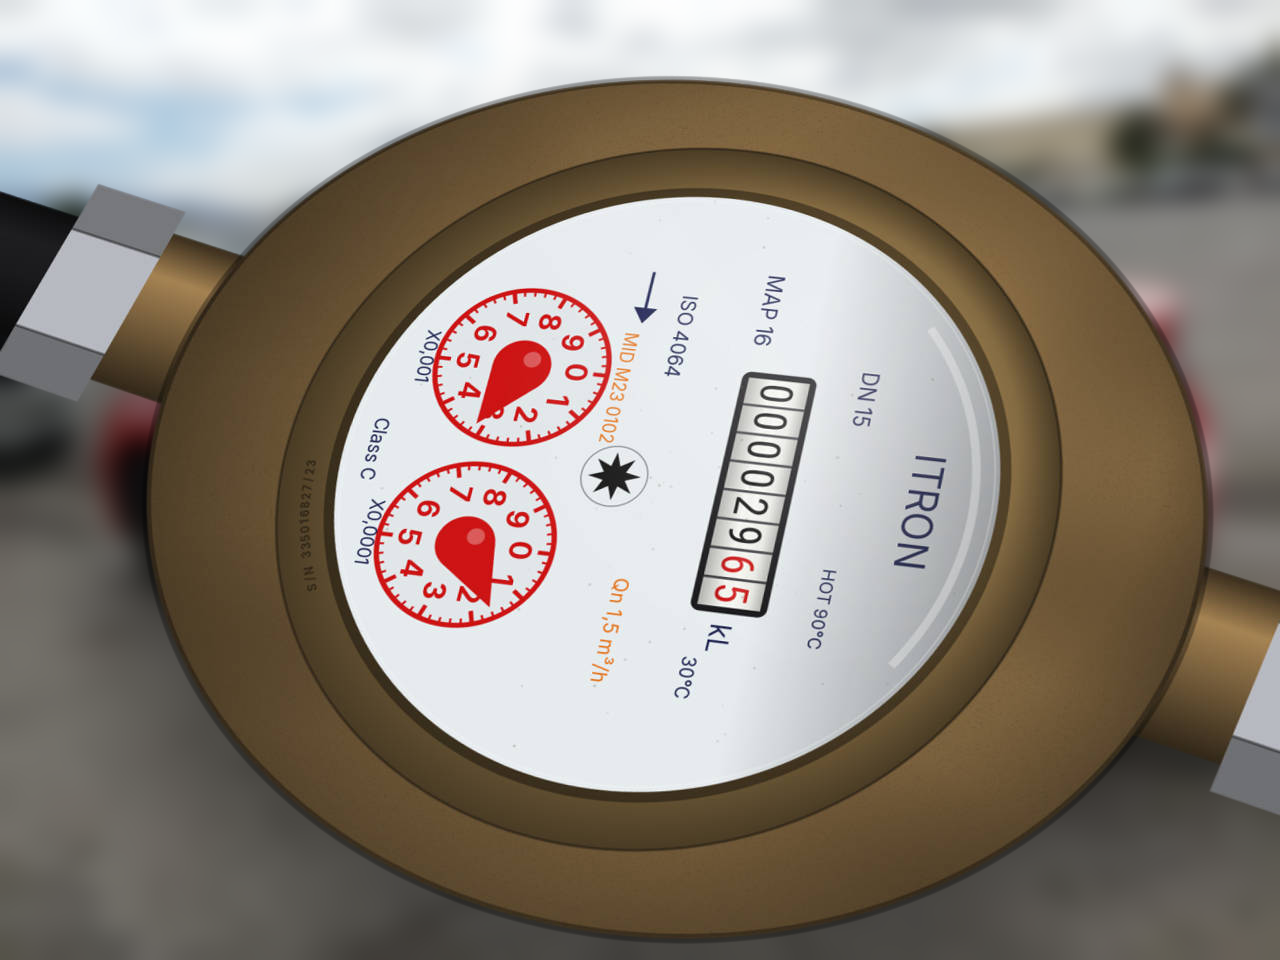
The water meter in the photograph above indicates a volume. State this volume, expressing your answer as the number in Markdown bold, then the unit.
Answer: **29.6531** kL
